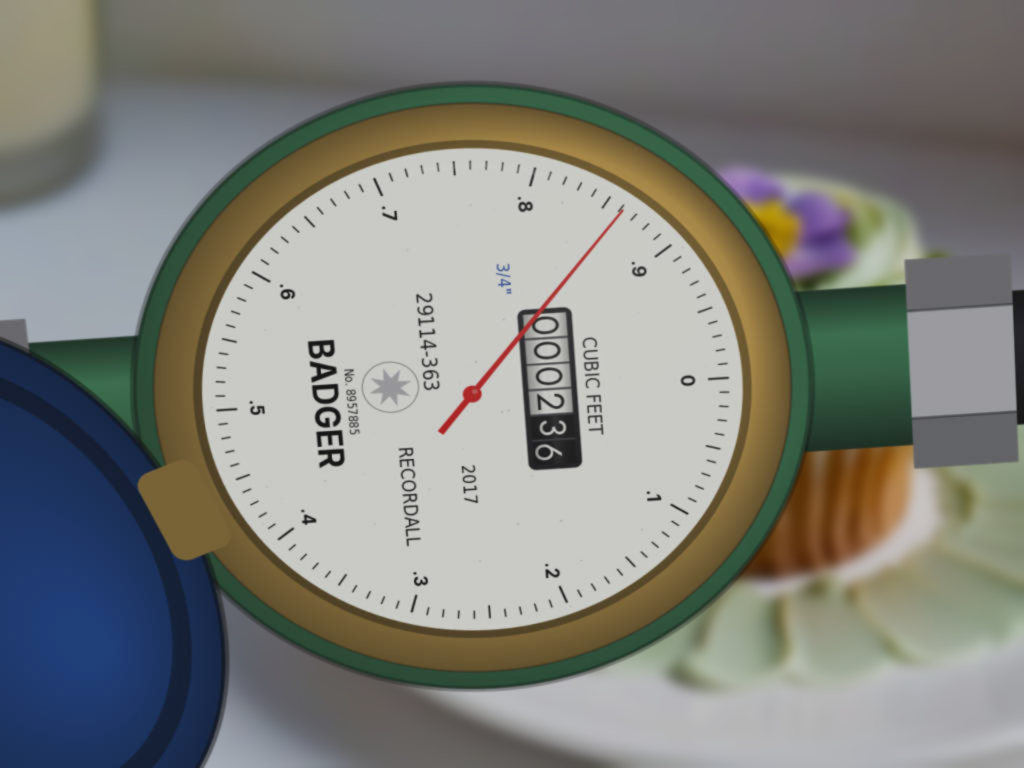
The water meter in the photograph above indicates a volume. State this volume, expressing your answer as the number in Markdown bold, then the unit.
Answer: **235.86** ft³
